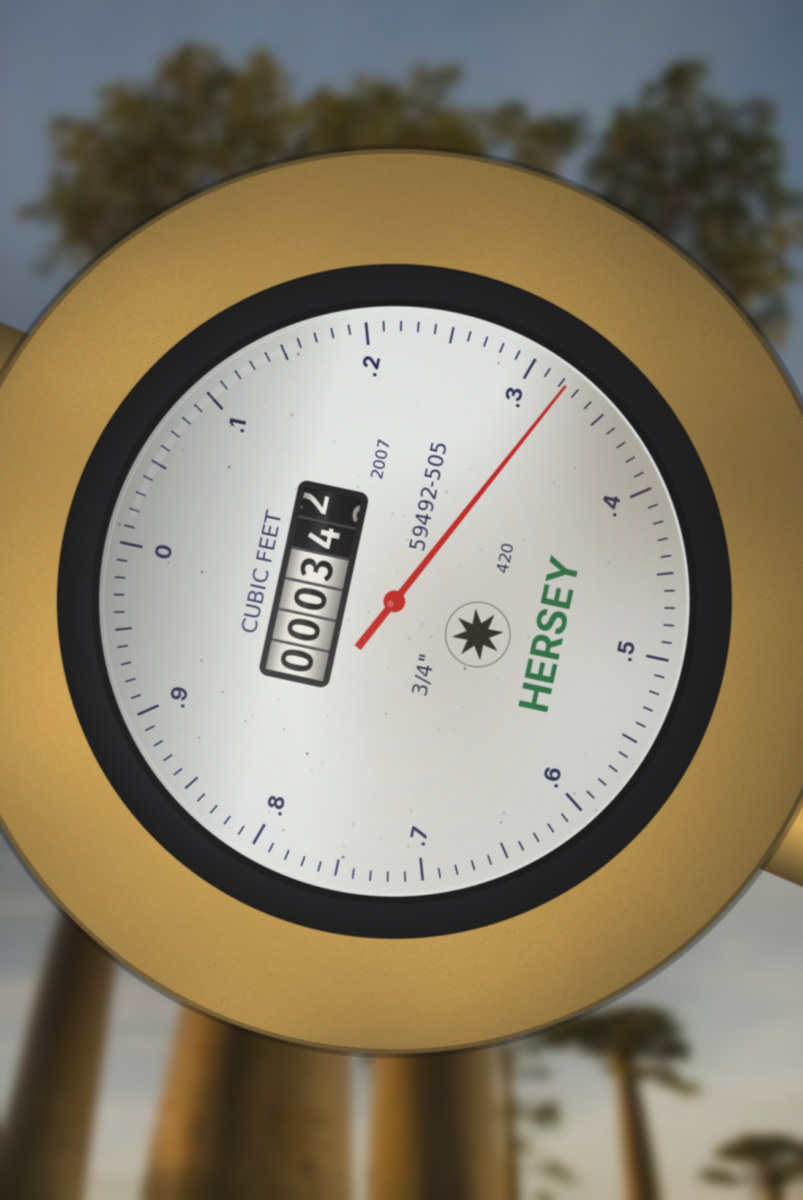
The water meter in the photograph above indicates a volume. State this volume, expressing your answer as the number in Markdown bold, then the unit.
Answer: **342.32** ft³
